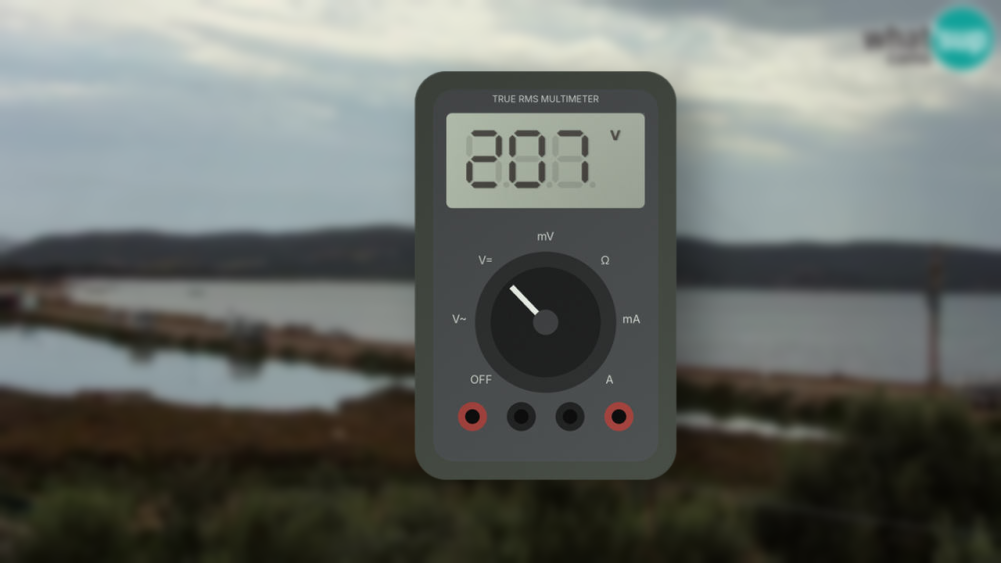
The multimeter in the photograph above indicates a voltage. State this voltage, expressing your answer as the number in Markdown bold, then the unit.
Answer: **207** V
